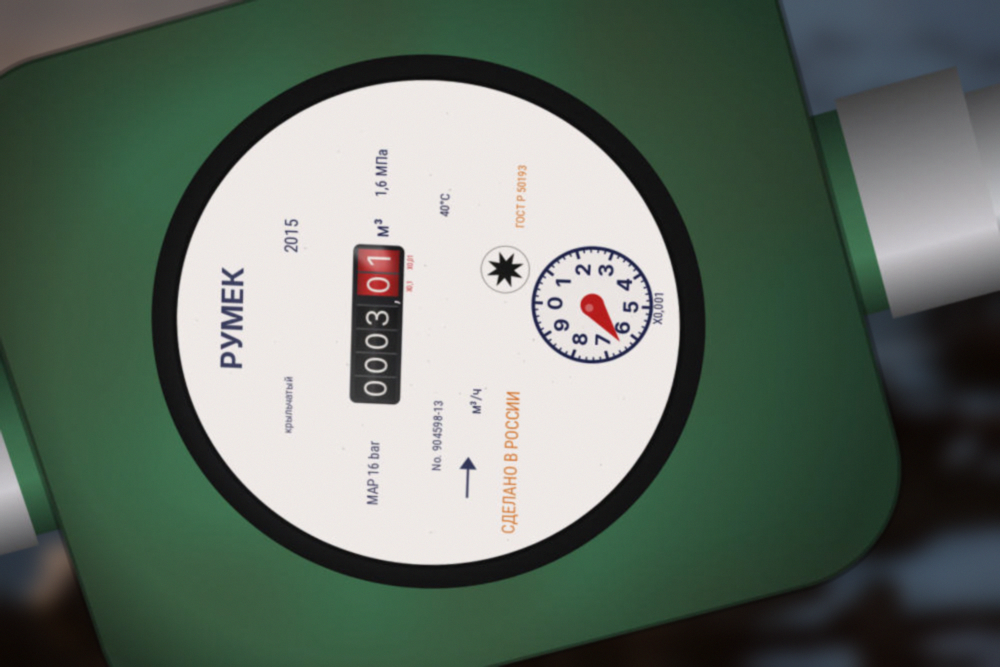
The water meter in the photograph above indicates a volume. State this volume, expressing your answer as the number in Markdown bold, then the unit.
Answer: **3.016** m³
